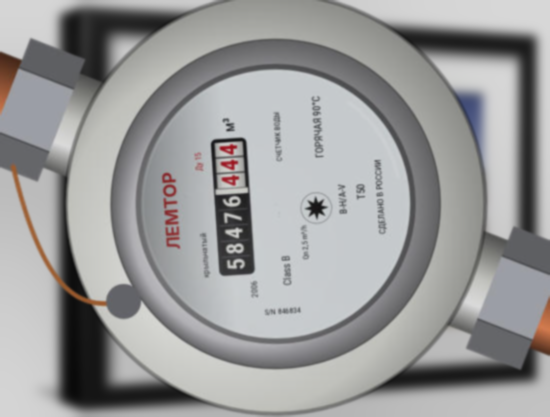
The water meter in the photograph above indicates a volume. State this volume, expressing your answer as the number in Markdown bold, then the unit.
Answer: **58476.444** m³
